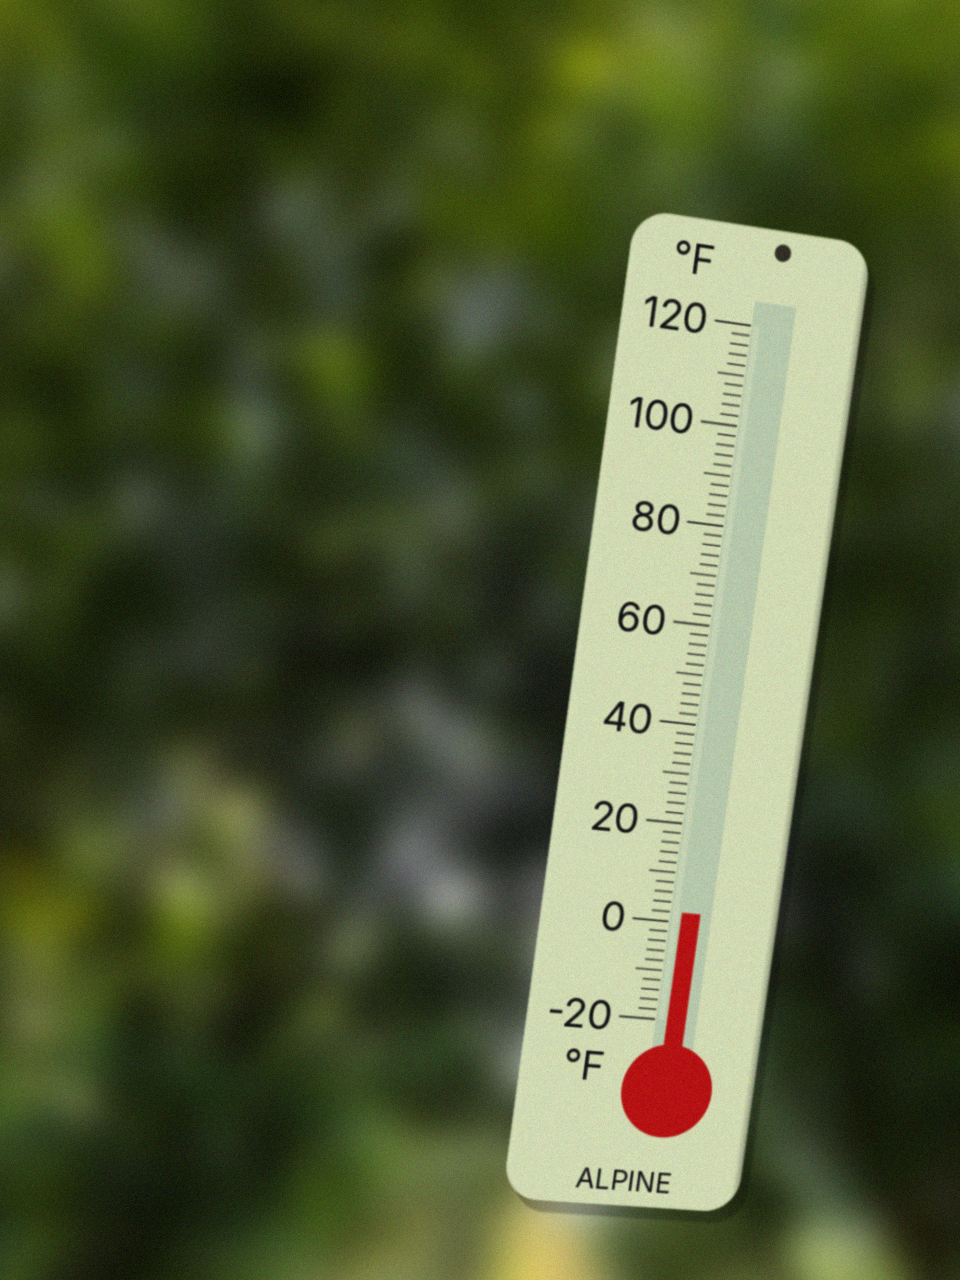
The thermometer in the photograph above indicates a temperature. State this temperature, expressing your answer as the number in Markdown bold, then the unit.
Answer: **2** °F
